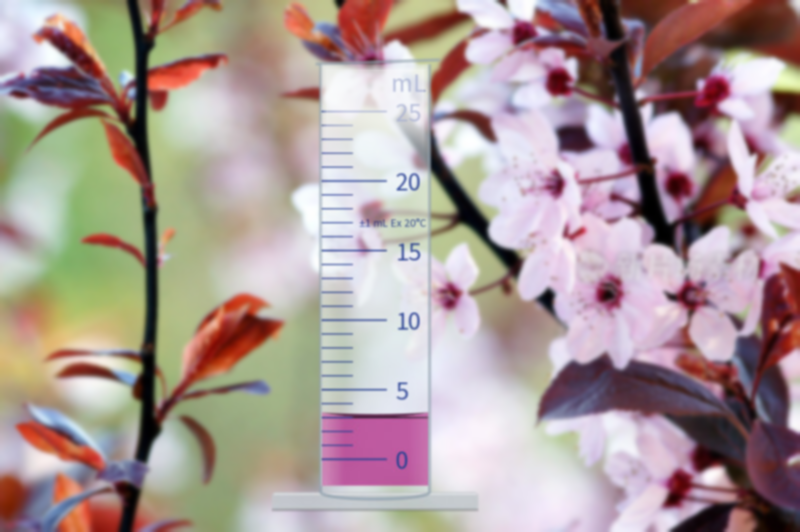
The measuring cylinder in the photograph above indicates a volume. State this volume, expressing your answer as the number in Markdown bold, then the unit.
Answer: **3** mL
